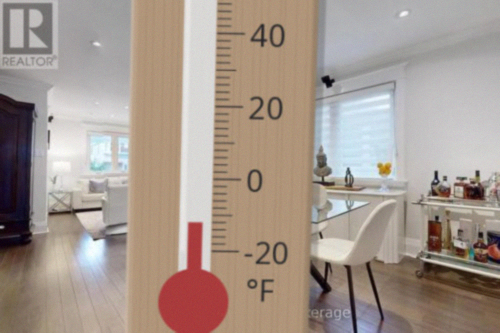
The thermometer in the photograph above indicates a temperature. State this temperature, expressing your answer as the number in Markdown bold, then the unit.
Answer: **-12** °F
